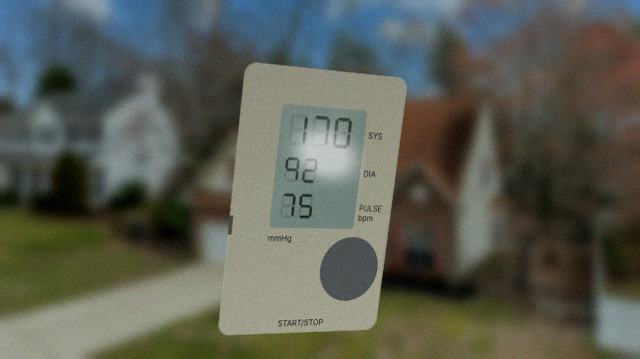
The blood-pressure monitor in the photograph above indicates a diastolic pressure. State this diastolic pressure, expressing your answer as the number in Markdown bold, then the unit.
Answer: **92** mmHg
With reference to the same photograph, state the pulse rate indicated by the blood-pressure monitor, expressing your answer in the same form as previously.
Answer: **75** bpm
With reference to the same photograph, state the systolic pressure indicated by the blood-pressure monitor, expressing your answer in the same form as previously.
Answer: **170** mmHg
